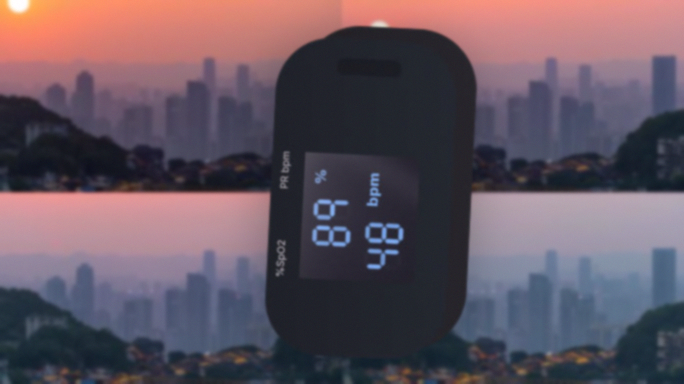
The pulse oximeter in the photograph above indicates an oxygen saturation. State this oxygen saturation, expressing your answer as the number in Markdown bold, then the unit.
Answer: **89** %
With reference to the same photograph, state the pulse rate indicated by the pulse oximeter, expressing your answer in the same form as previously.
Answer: **48** bpm
